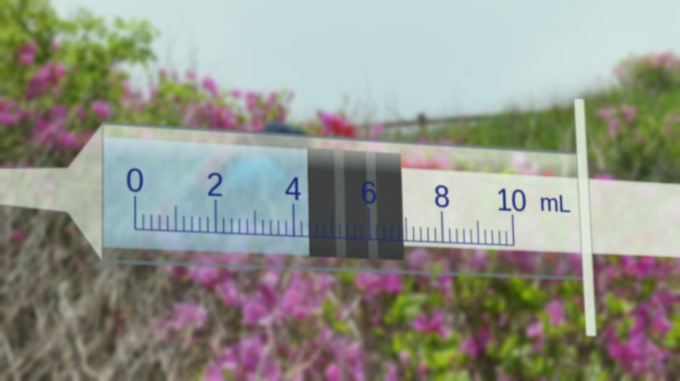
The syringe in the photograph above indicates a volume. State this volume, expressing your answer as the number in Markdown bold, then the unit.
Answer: **4.4** mL
